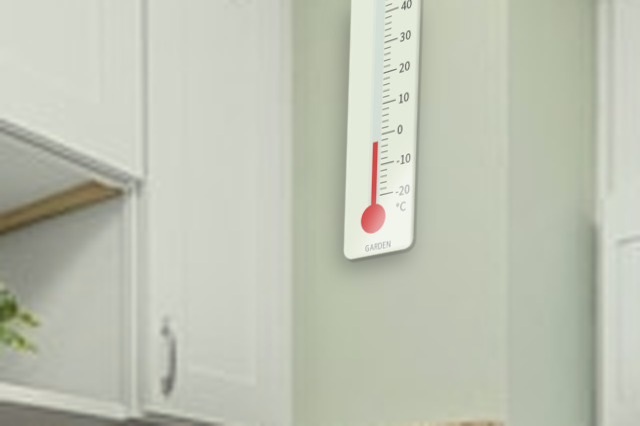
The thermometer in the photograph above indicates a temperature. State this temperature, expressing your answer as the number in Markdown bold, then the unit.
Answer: **-2** °C
